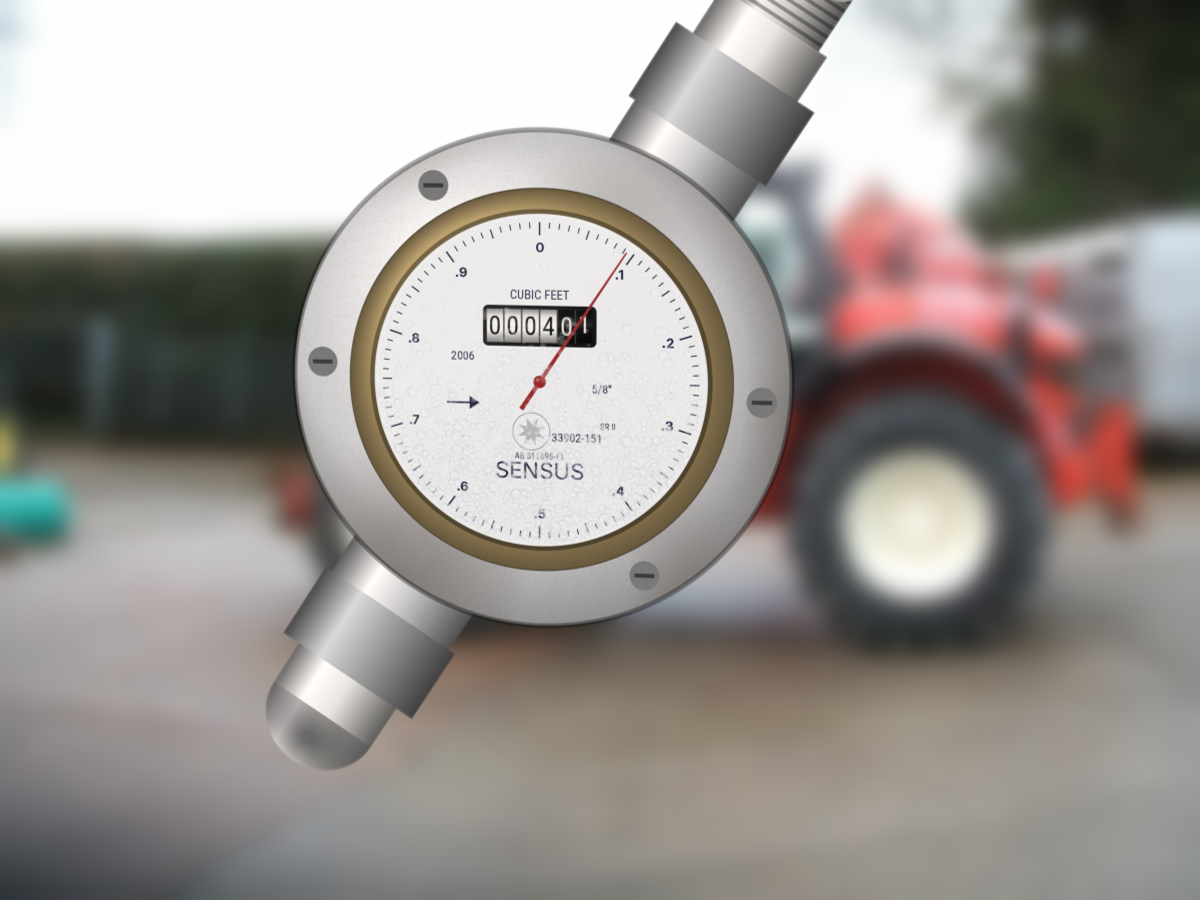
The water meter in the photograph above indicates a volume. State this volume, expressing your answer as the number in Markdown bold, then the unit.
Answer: **401.09** ft³
